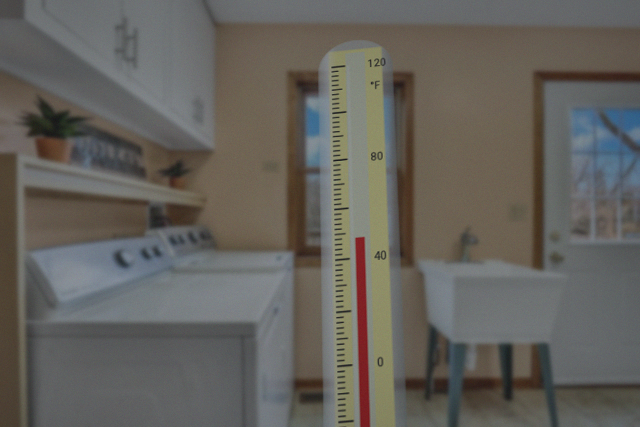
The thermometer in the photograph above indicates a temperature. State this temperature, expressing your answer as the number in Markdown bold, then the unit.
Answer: **48** °F
